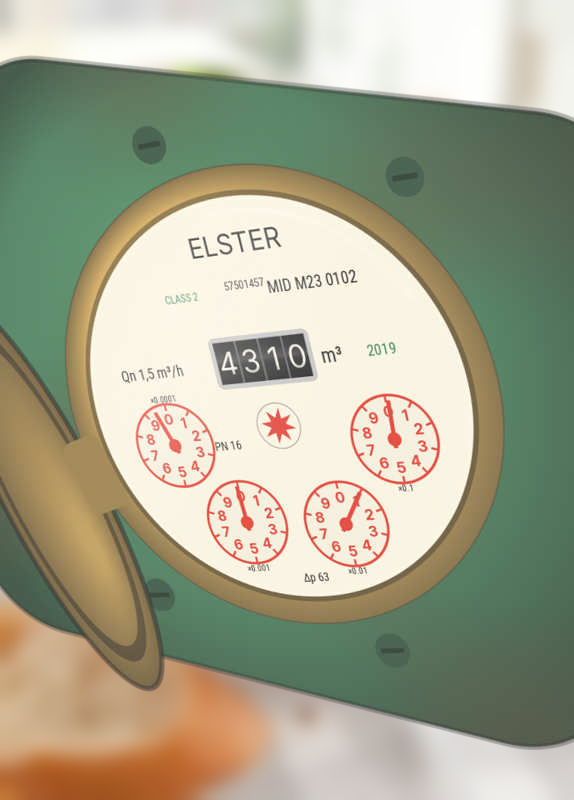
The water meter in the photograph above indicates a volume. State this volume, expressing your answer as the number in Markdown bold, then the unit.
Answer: **4310.0099** m³
